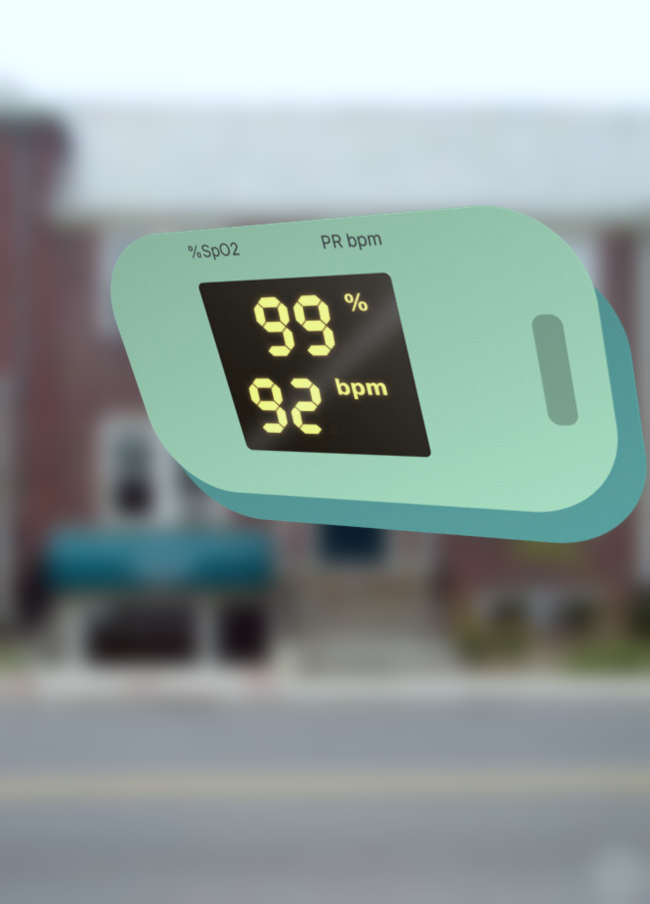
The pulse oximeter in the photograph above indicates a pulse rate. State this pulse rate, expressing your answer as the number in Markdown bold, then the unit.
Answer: **92** bpm
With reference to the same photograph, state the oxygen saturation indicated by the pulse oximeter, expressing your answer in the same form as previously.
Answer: **99** %
